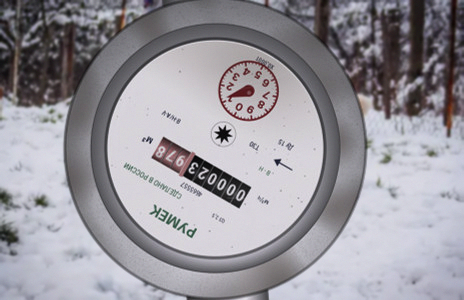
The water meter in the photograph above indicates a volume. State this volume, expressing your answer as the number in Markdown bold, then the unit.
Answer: **23.9781** m³
